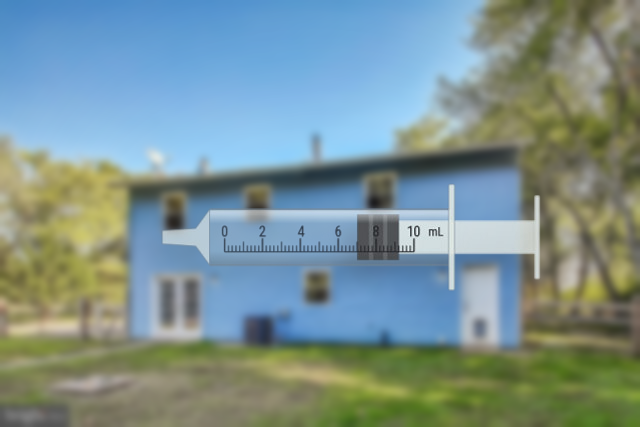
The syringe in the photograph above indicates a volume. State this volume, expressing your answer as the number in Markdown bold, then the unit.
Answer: **7** mL
